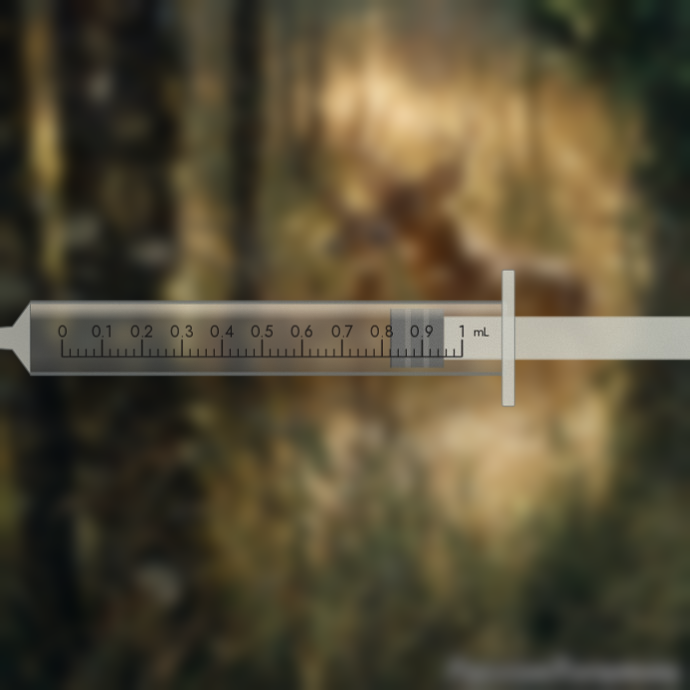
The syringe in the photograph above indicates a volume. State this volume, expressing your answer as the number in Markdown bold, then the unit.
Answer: **0.82** mL
